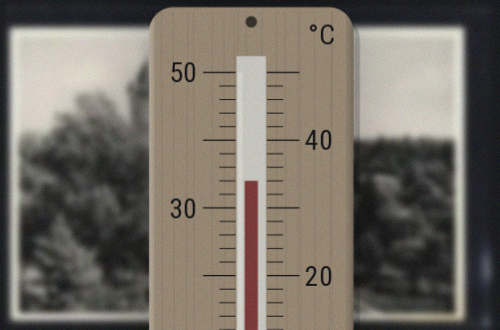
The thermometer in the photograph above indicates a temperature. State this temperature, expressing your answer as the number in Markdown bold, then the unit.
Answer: **34** °C
